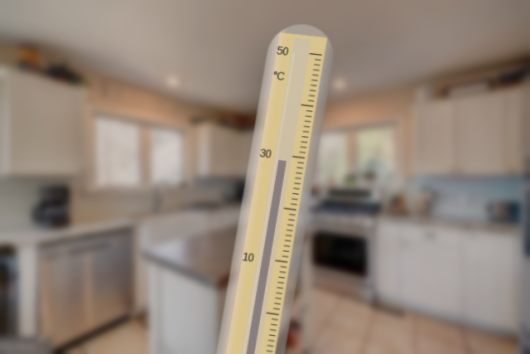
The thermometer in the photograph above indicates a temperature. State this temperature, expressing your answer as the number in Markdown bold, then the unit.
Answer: **29** °C
